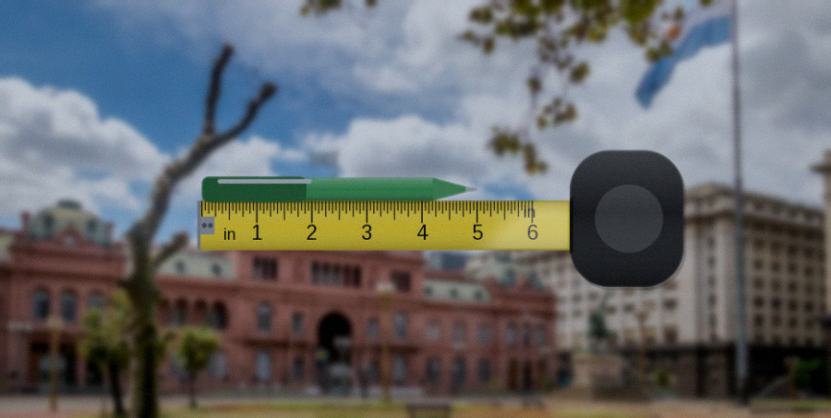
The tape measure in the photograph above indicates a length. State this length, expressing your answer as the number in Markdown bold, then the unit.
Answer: **5** in
